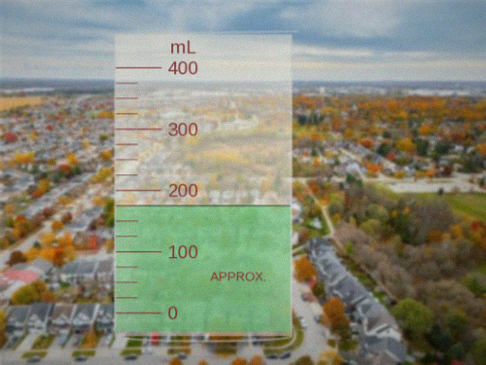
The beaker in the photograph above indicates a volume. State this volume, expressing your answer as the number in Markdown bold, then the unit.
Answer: **175** mL
